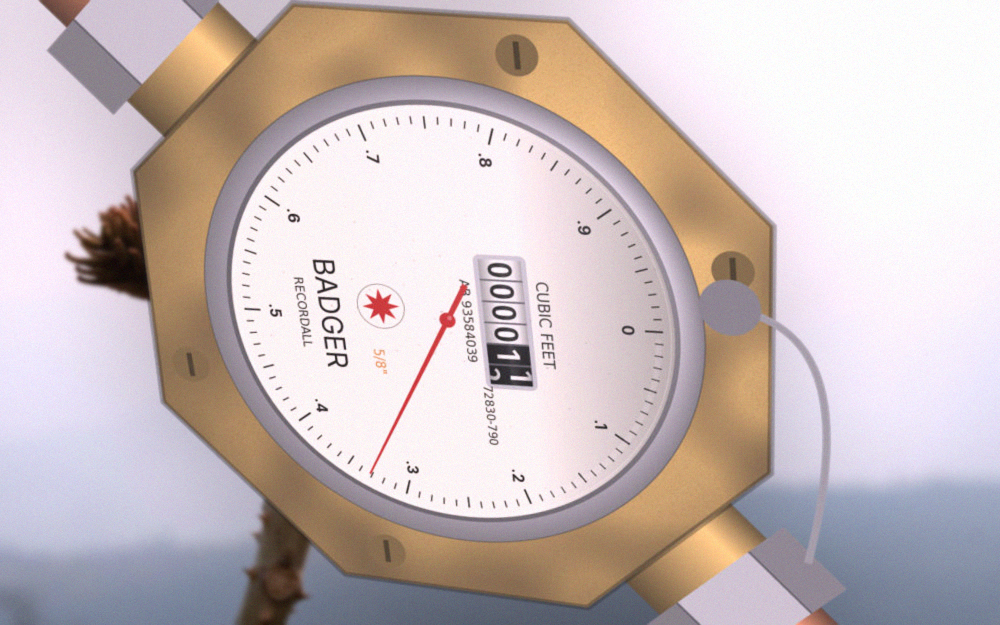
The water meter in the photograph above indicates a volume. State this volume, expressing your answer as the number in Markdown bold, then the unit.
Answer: **11.33** ft³
